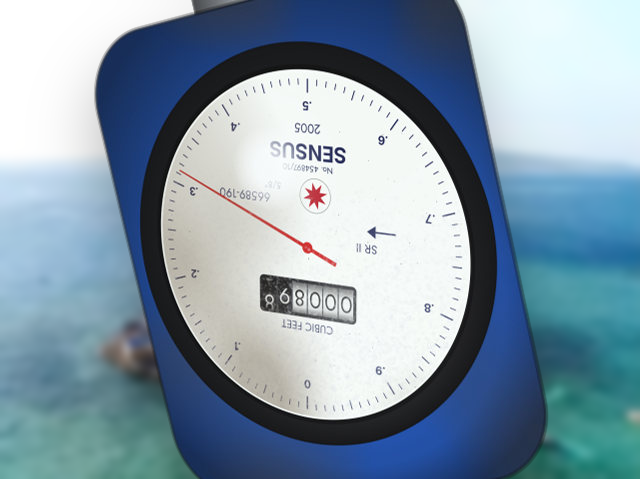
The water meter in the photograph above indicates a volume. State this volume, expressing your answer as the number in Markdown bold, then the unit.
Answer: **898.31** ft³
